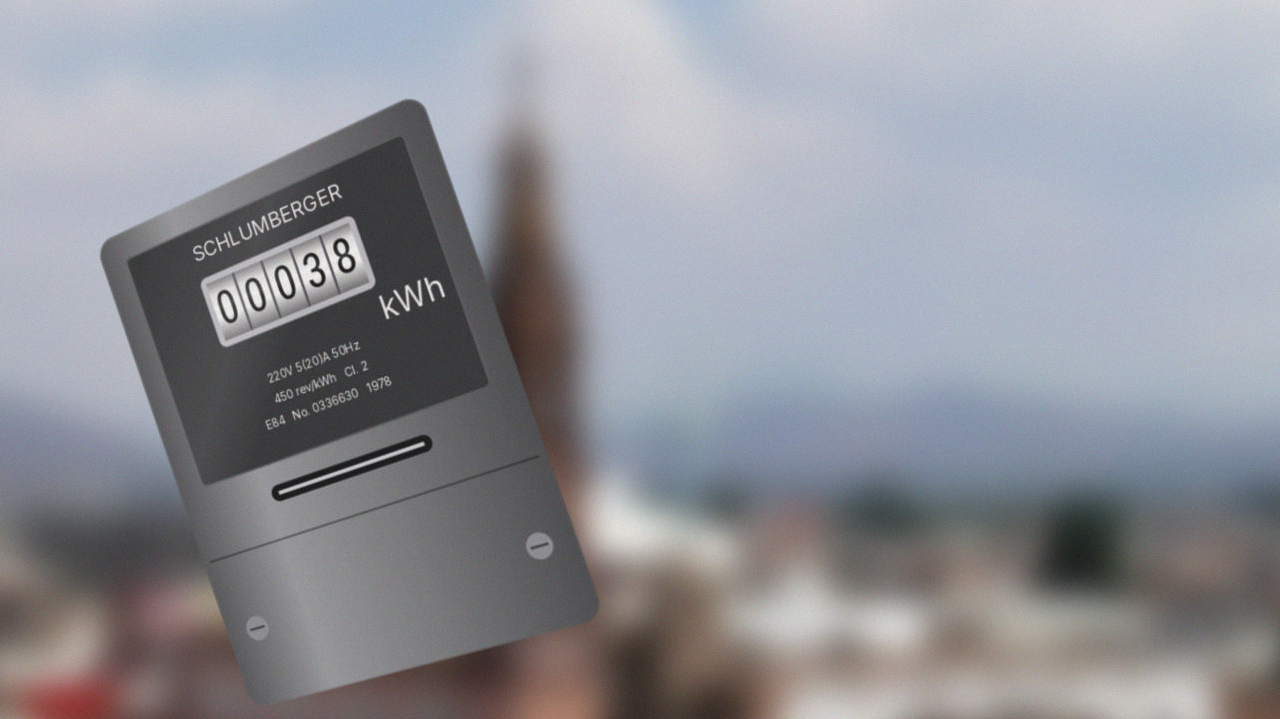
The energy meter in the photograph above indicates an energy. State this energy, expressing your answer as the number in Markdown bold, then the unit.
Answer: **38** kWh
